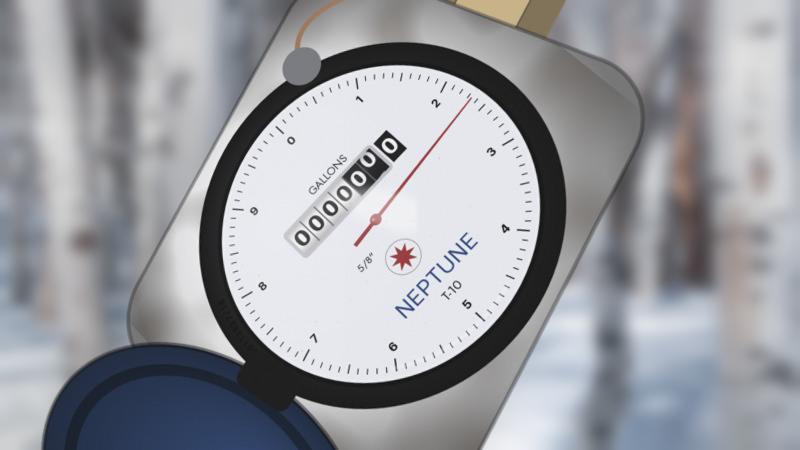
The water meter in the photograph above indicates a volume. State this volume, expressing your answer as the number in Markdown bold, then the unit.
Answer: **2.3** gal
